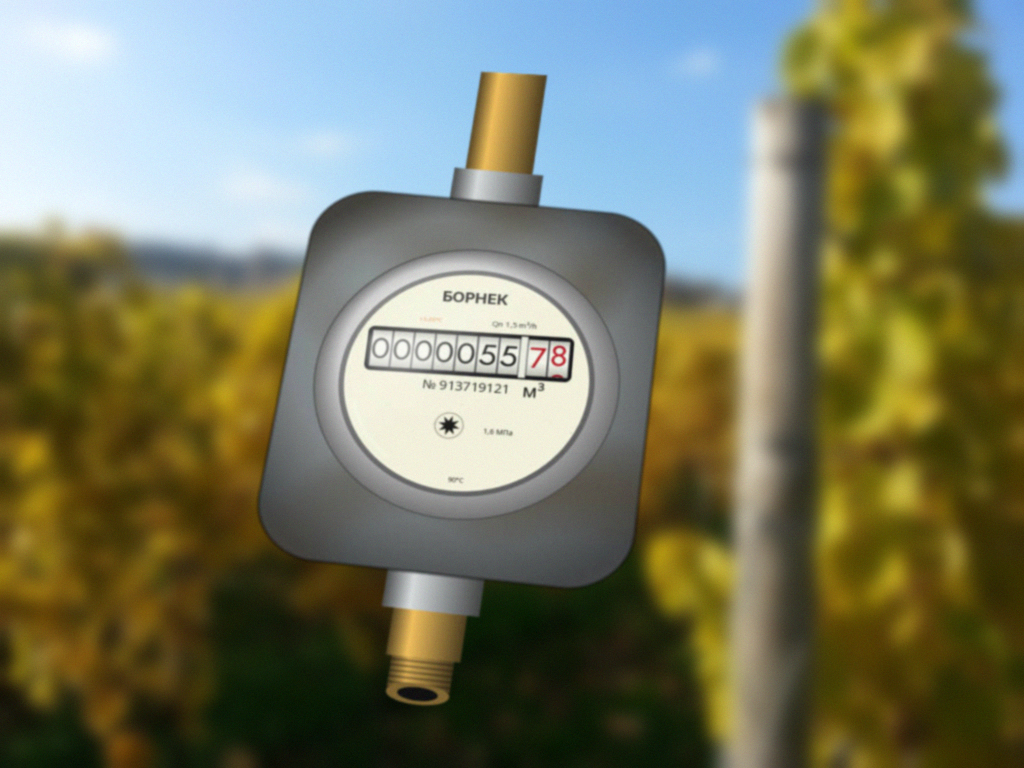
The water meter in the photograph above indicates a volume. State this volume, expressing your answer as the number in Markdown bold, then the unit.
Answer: **55.78** m³
